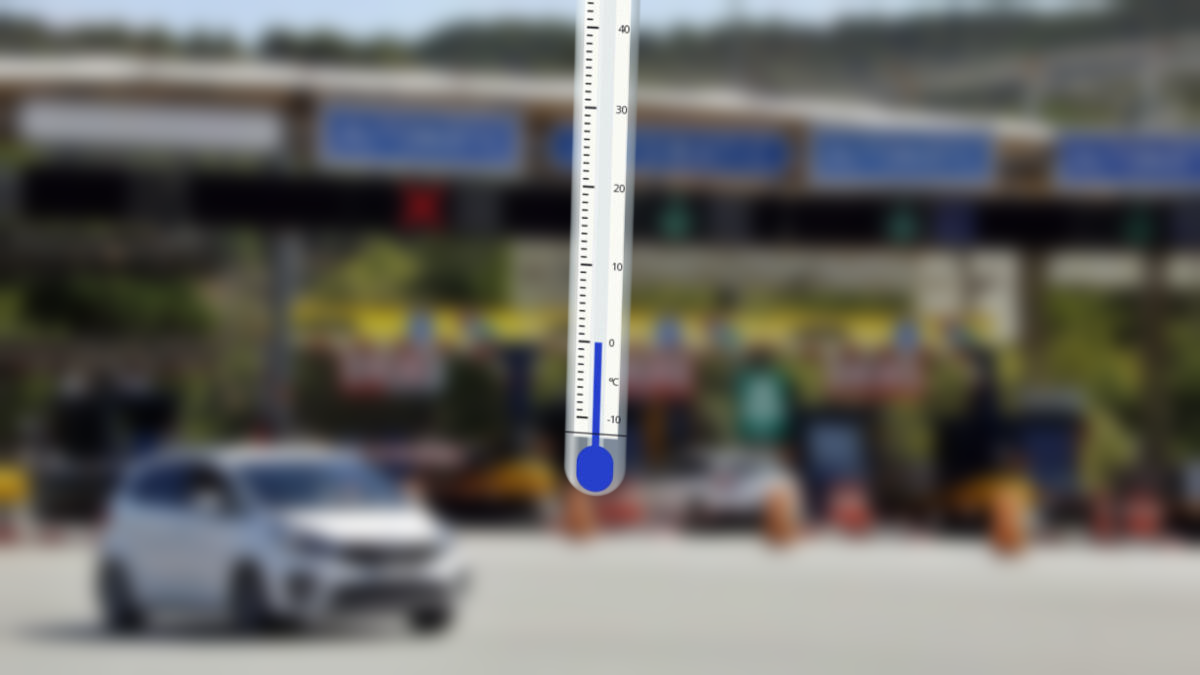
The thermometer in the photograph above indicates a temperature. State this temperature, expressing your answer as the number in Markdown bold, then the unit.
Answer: **0** °C
